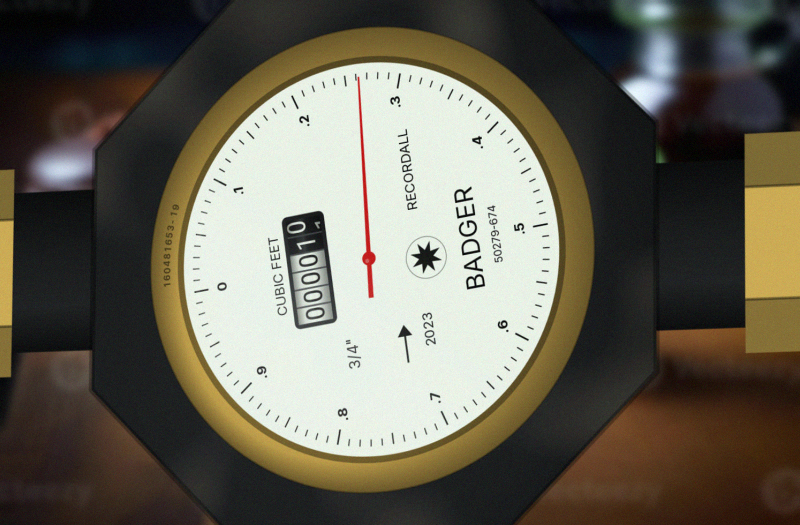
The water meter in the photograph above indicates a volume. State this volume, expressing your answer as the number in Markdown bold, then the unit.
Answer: **10.26** ft³
